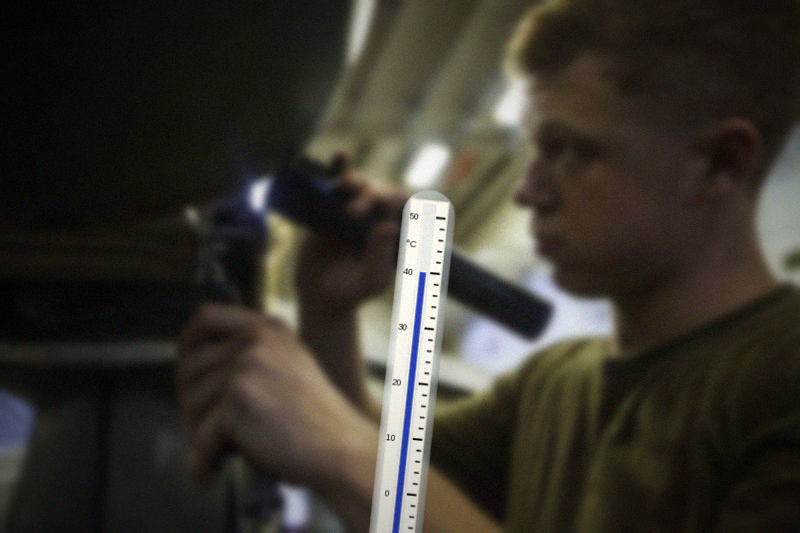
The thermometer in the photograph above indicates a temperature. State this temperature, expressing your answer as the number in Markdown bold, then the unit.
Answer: **40** °C
